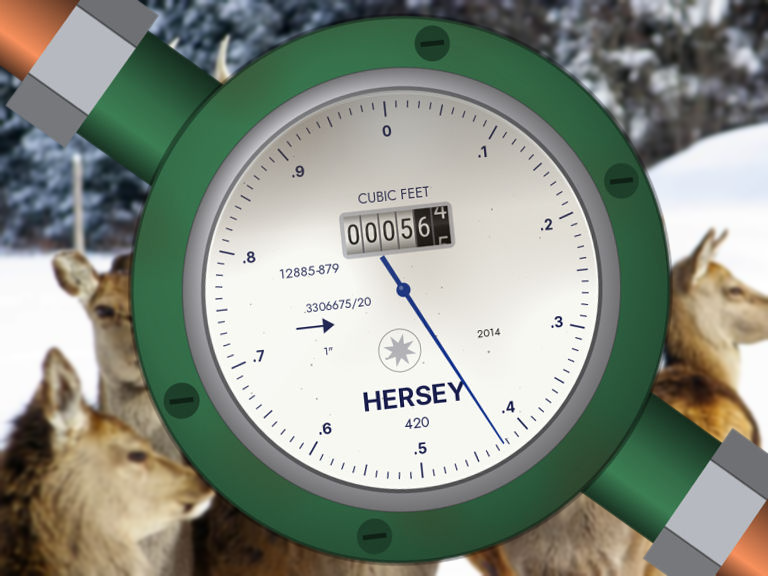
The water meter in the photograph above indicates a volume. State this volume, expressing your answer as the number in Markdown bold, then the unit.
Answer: **564.42** ft³
